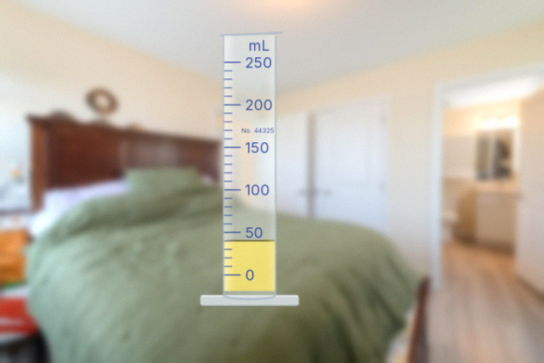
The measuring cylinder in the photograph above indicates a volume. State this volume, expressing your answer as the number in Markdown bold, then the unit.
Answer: **40** mL
